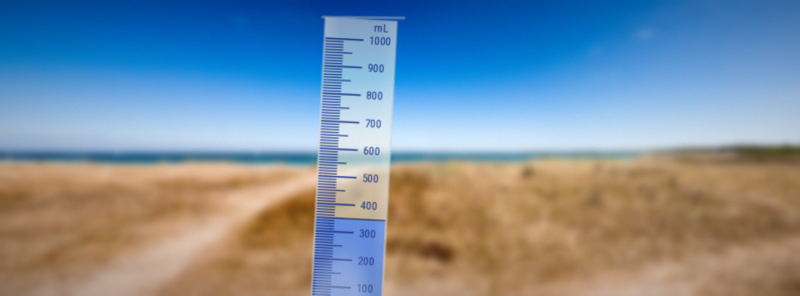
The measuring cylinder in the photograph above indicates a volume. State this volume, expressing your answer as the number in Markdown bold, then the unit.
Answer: **350** mL
